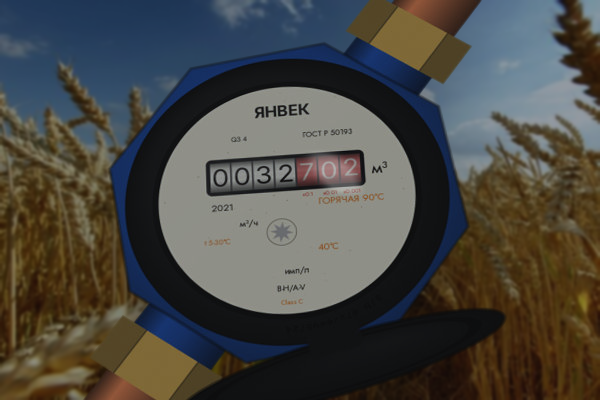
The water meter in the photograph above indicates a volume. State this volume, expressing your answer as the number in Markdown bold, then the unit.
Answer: **32.702** m³
